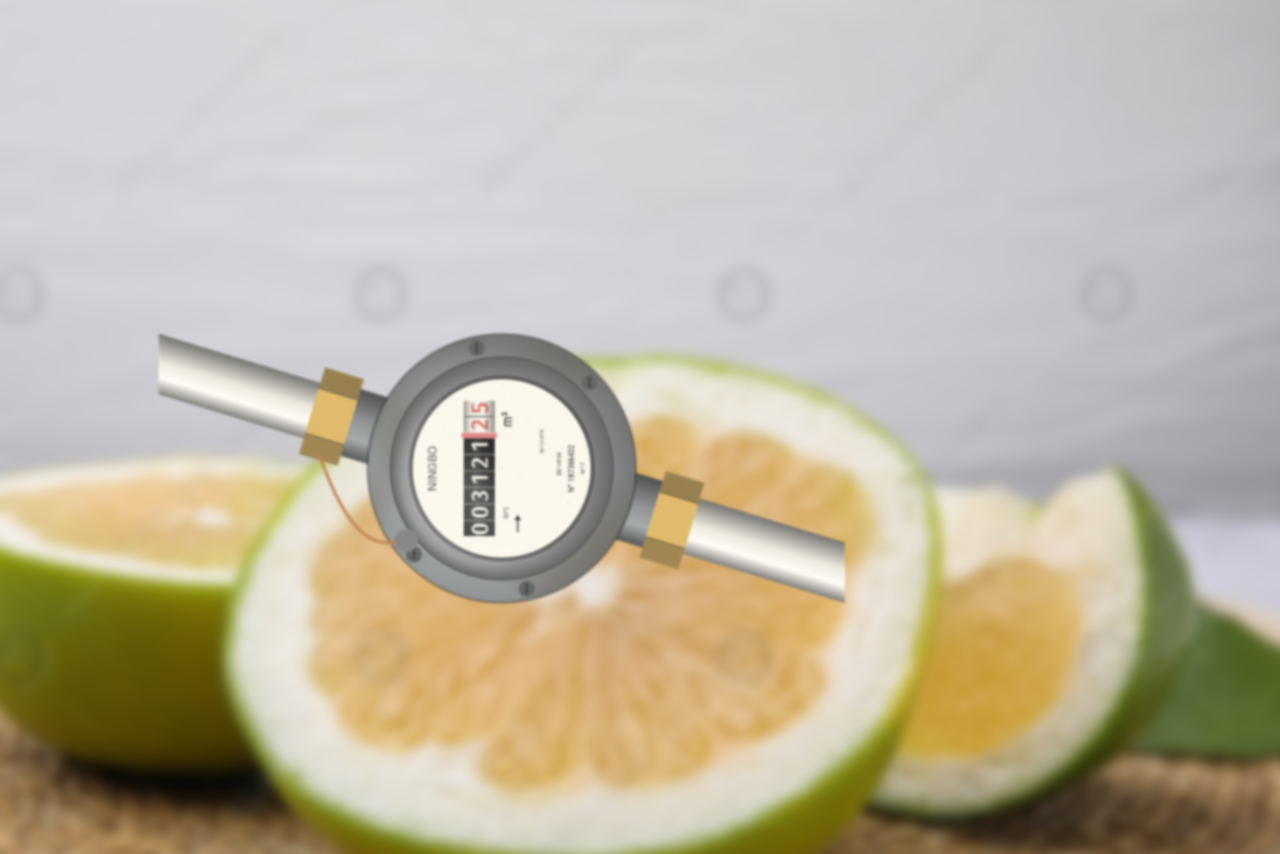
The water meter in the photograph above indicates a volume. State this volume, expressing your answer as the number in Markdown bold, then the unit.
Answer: **3121.25** m³
